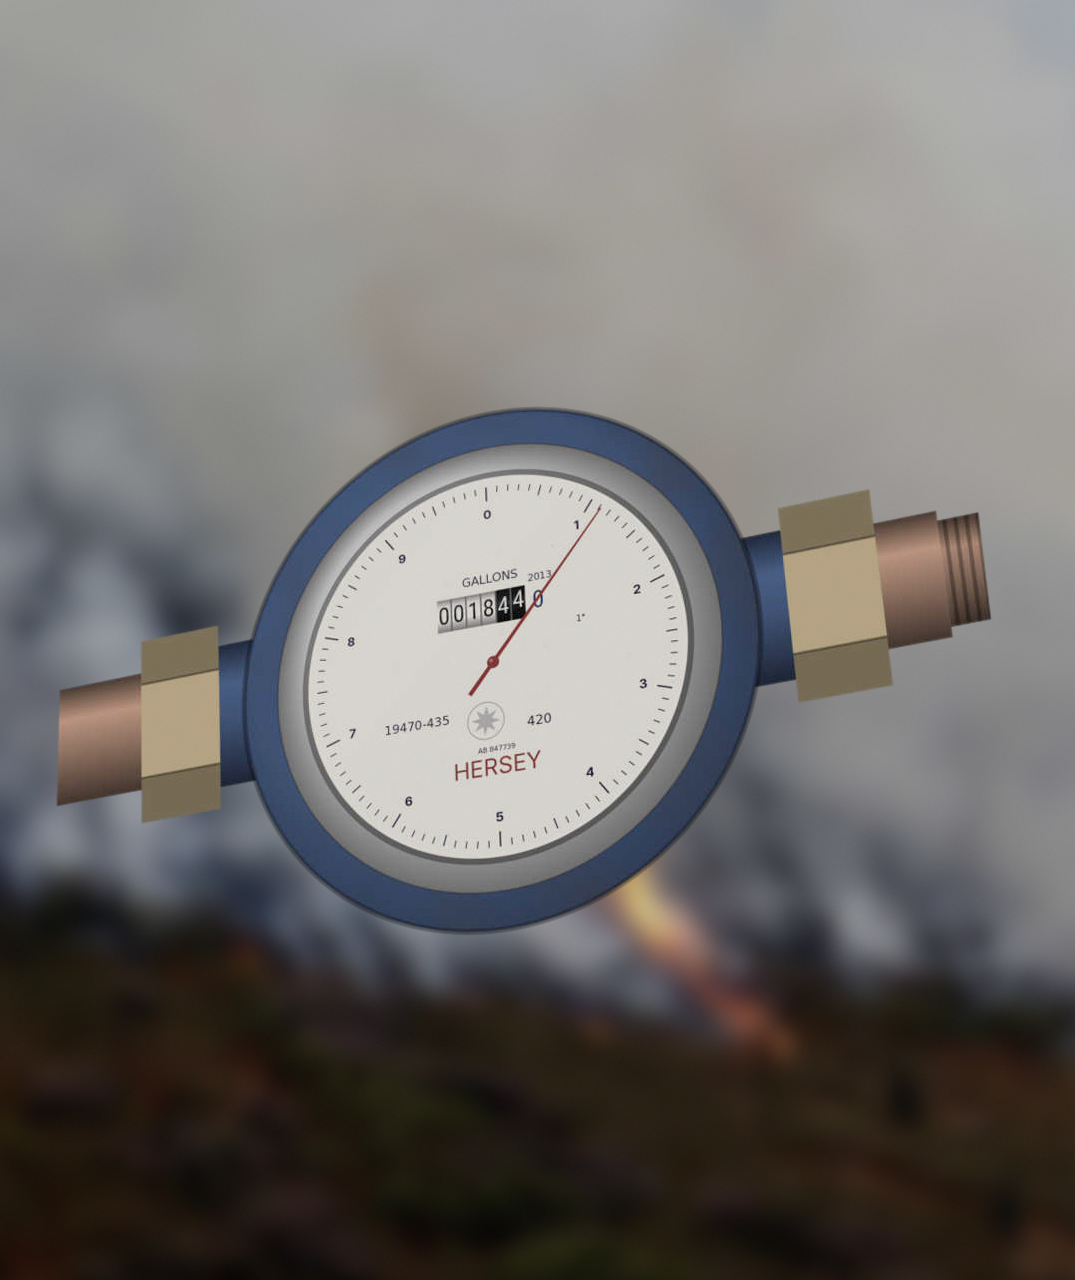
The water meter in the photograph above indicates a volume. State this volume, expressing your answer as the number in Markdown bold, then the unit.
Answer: **18441.1** gal
